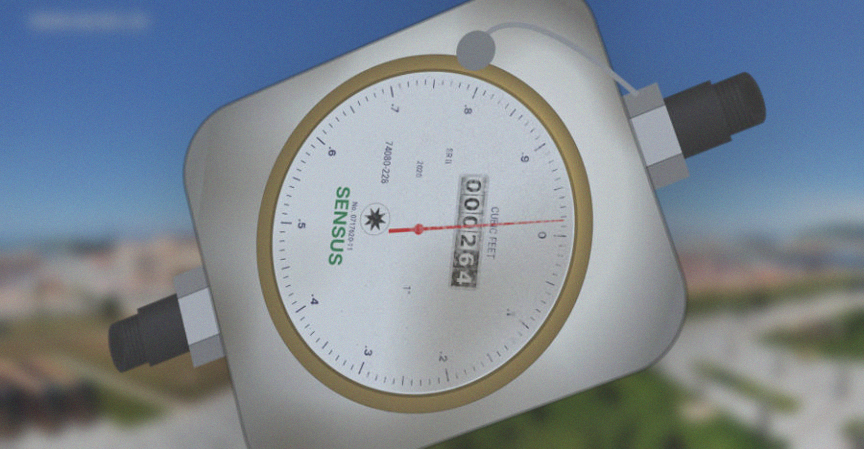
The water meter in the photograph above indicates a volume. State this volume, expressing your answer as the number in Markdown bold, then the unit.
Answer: **263.98** ft³
